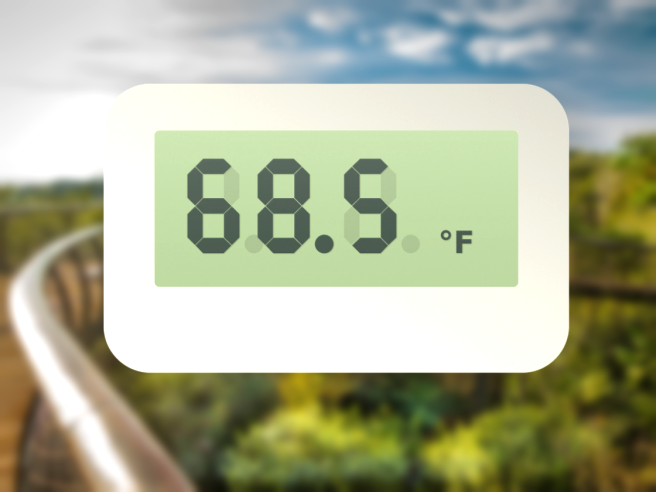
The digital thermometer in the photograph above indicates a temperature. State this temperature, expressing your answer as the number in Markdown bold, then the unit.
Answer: **68.5** °F
